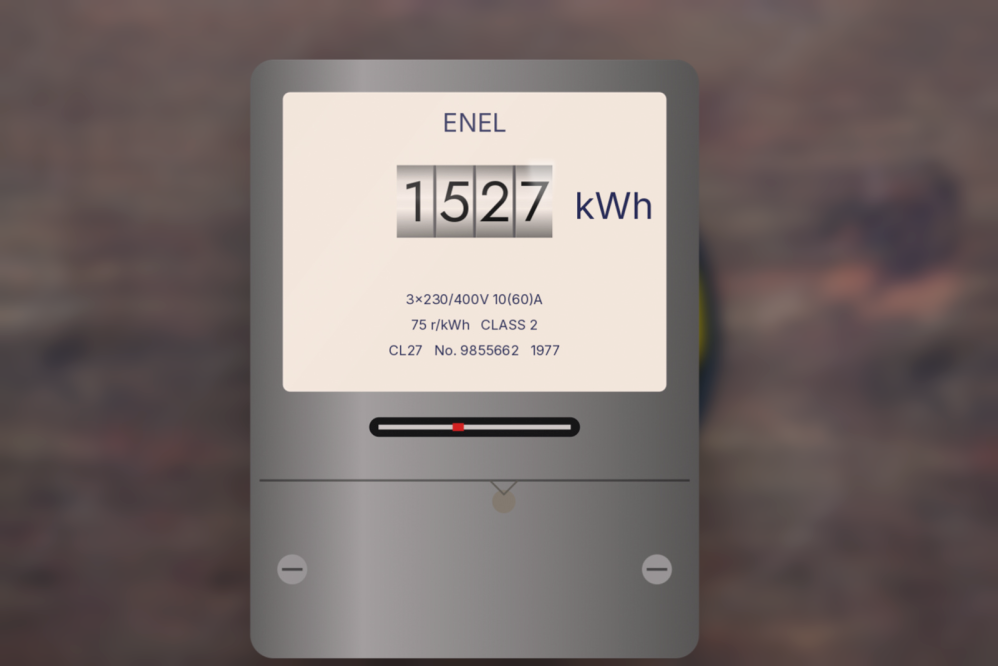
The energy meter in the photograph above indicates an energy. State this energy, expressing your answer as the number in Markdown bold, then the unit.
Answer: **1527** kWh
